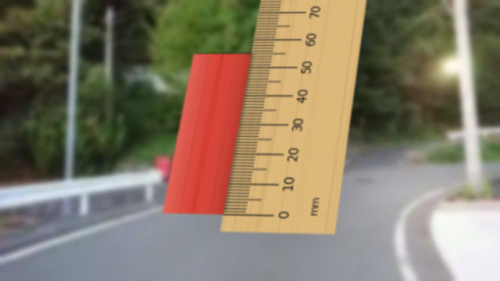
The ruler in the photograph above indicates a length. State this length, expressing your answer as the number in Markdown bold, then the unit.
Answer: **55** mm
